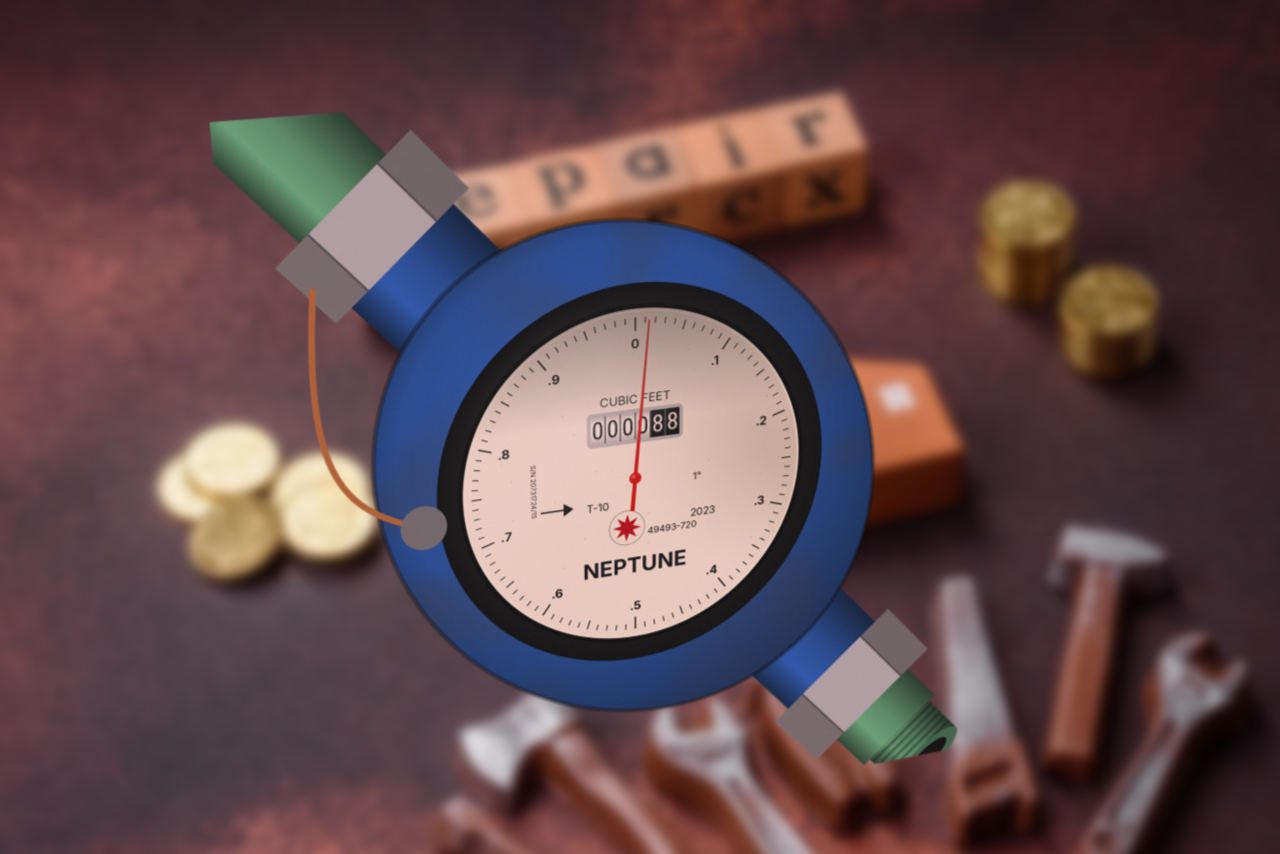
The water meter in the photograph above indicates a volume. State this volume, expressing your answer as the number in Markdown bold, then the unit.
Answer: **88.01** ft³
